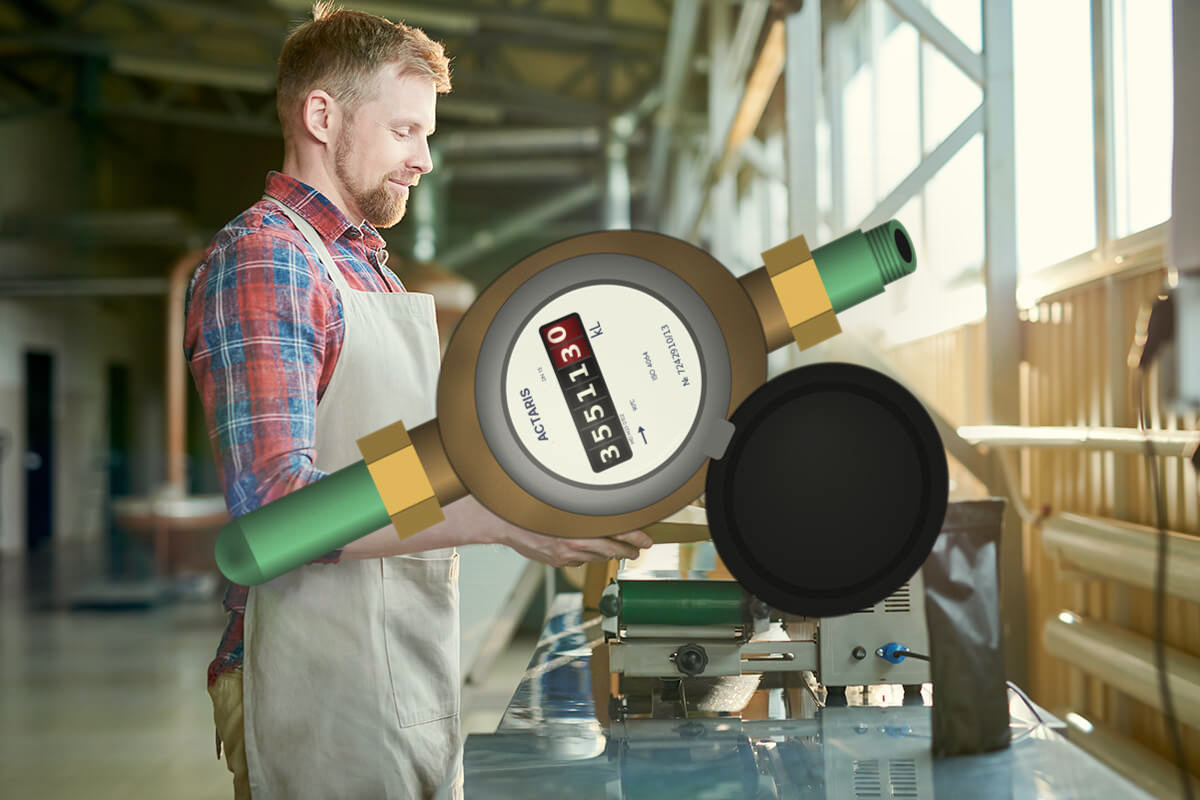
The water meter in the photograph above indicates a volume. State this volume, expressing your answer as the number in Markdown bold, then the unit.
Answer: **35511.30** kL
